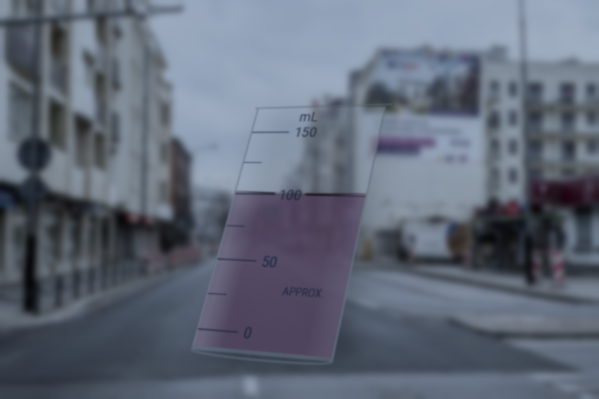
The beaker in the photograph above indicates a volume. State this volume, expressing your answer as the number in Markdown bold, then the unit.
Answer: **100** mL
